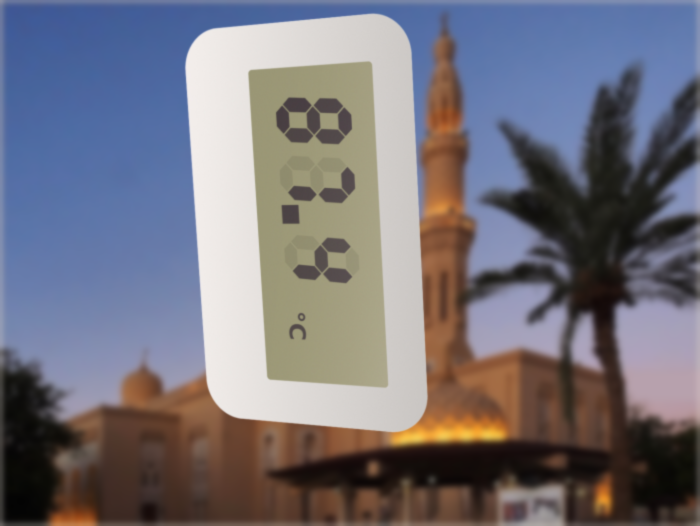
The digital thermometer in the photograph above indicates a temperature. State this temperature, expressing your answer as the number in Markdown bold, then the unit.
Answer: **87.4** °C
